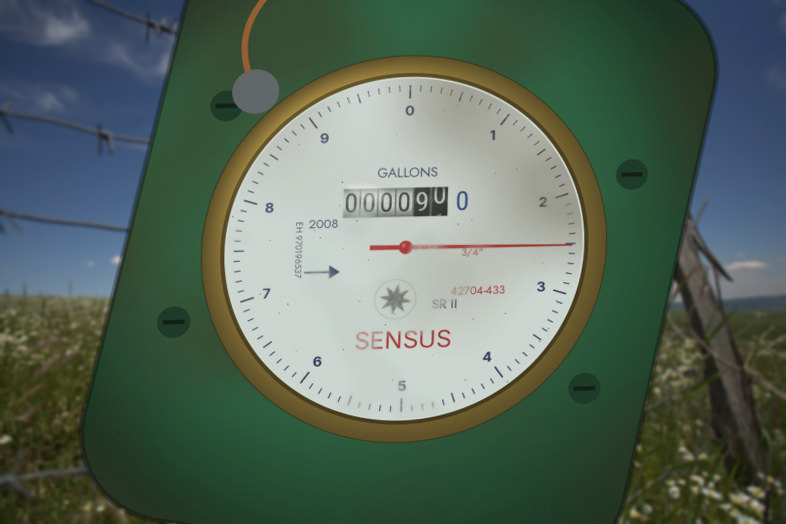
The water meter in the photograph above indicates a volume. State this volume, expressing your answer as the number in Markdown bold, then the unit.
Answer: **902.5** gal
